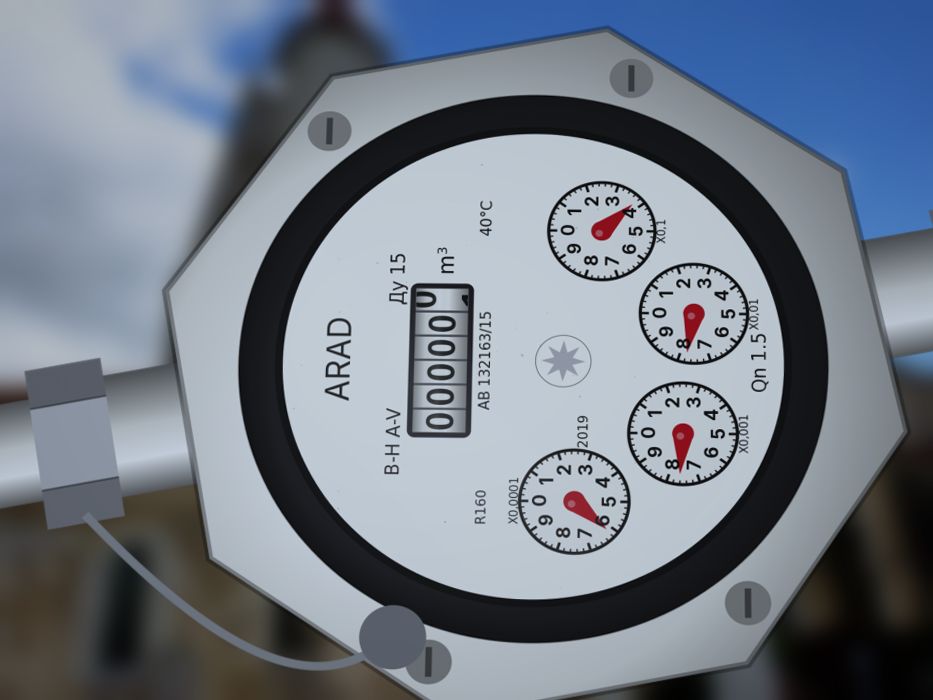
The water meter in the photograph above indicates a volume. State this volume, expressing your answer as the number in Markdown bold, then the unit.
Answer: **0.3776** m³
